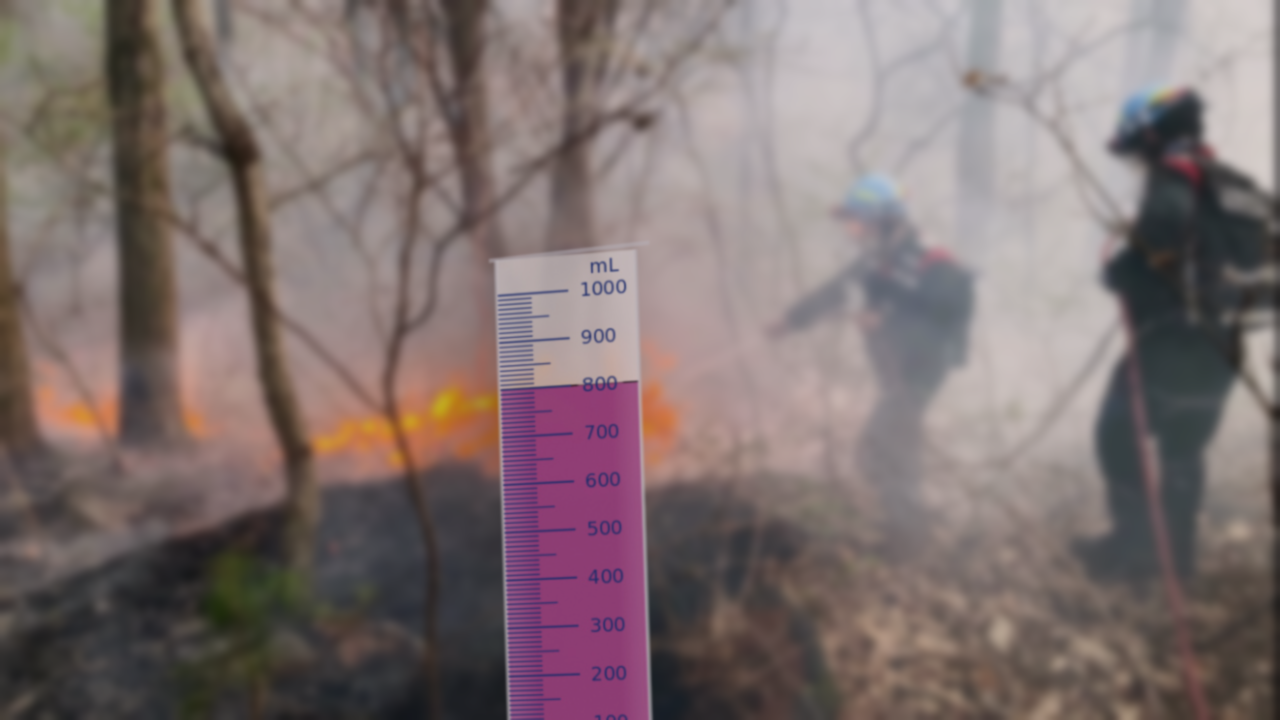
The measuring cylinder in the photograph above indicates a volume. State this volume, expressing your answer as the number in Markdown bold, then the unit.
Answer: **800** mL
